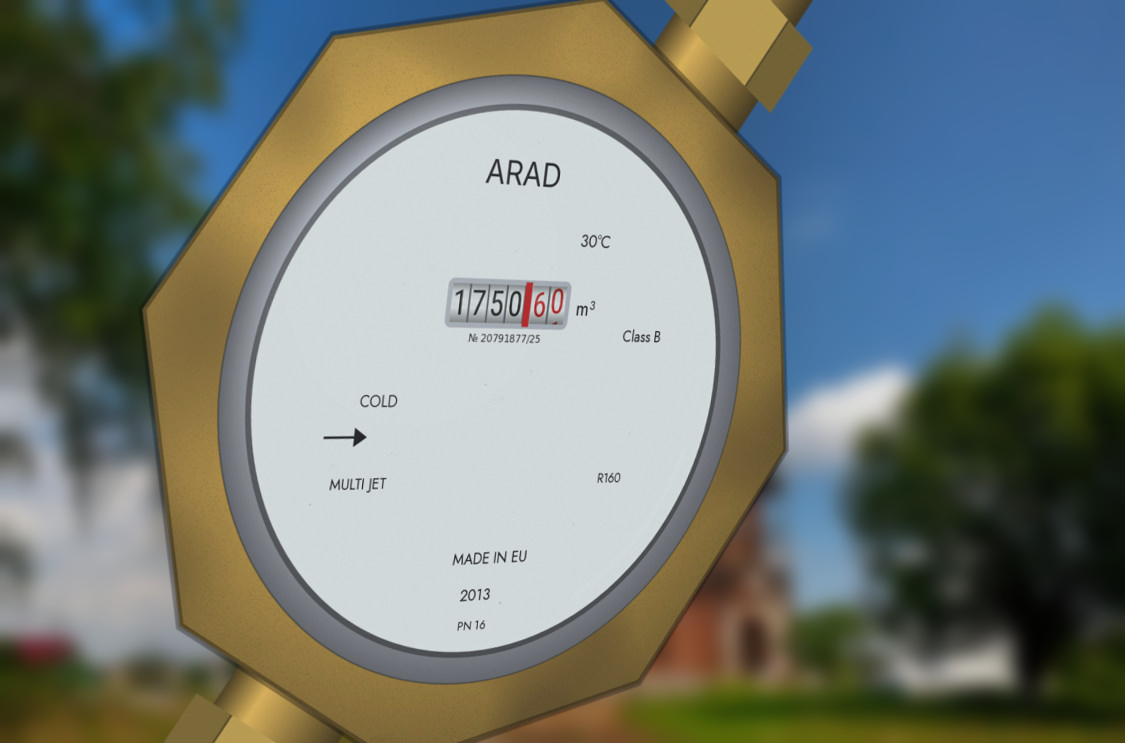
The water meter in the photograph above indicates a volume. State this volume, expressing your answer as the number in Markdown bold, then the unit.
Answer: **1750.60** m³
